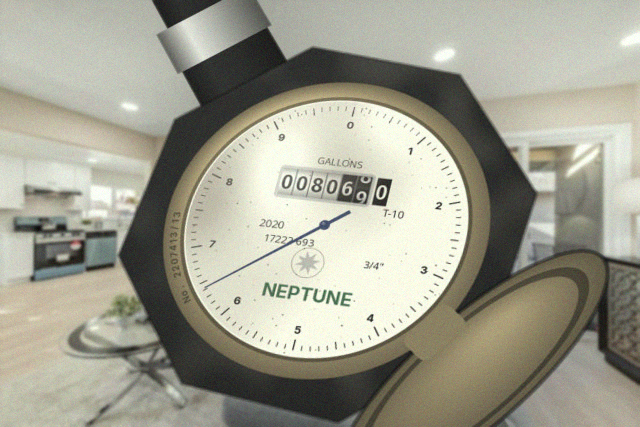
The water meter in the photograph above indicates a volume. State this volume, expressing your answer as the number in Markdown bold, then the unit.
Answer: **80686.4** gal
